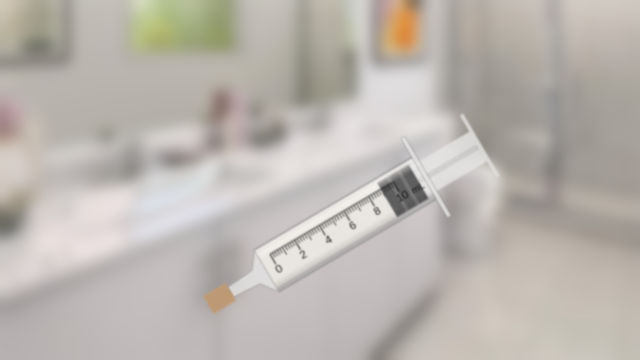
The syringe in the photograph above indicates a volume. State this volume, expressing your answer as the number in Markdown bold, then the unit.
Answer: **9** mL
